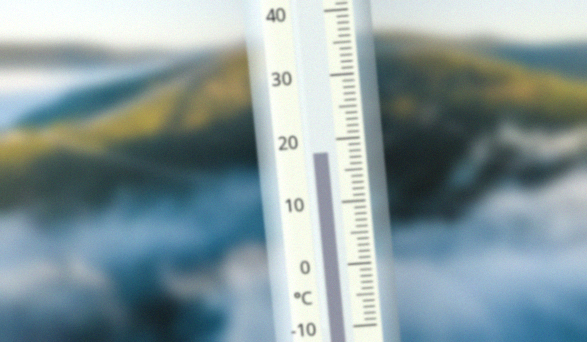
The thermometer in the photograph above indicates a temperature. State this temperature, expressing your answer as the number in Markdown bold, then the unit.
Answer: **18** °C
